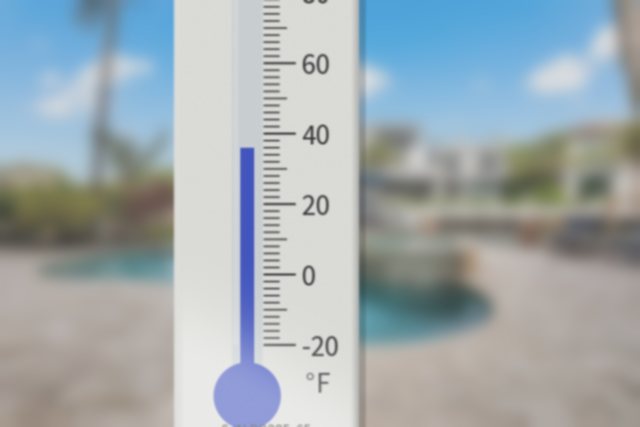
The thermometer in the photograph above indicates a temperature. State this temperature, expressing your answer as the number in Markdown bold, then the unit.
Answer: **36** °F
